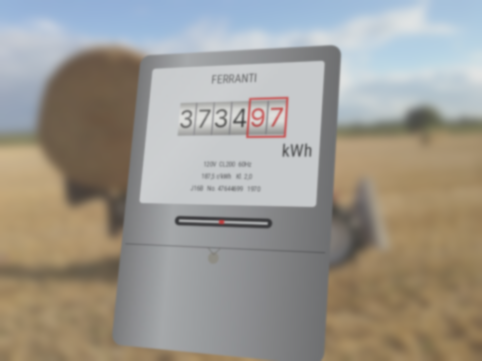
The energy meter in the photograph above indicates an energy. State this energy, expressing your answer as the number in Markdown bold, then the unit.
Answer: **3734.97** kWh
